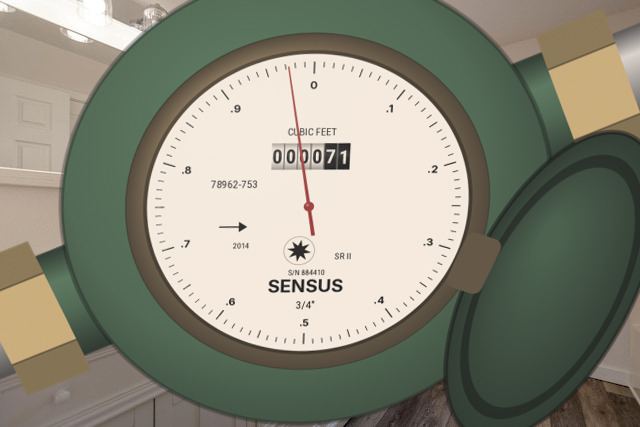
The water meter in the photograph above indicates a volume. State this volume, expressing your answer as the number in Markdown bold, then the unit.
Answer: **70.97** ft³
